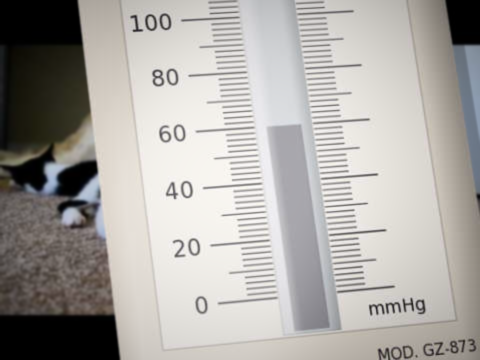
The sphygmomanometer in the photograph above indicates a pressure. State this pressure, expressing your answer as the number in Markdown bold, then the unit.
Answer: **60** mmHg
